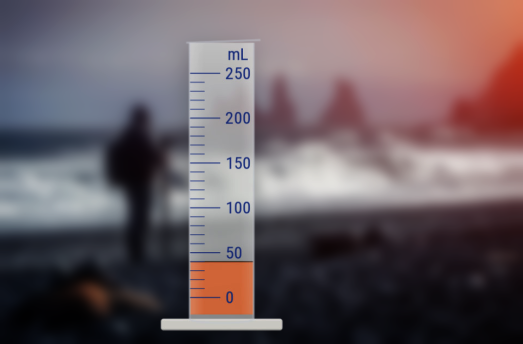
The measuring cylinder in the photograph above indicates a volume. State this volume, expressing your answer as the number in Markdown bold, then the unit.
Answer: **40** mL
